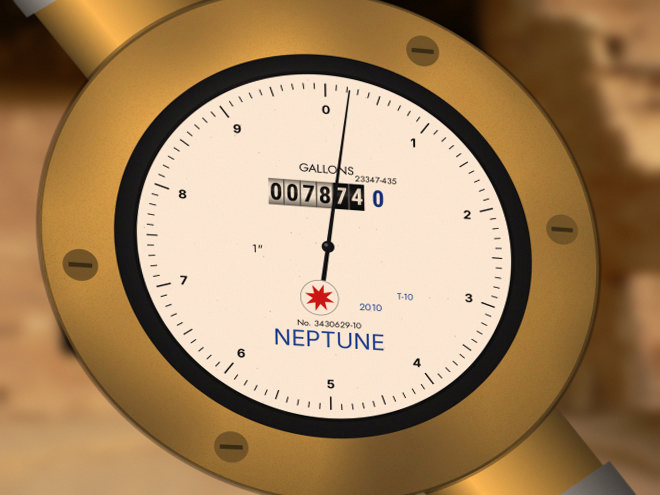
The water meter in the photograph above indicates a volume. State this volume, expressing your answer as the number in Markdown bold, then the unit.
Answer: **78740.2** gal
